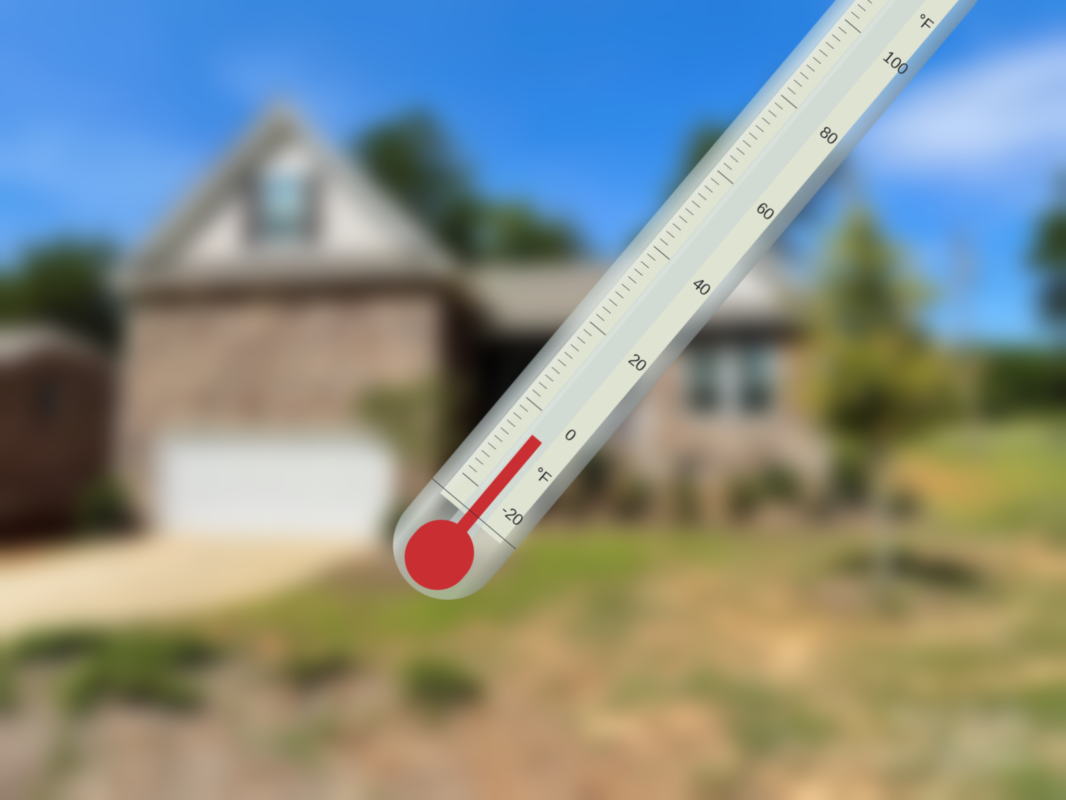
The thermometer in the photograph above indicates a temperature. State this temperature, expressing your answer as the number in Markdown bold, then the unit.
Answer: **-5** °F
